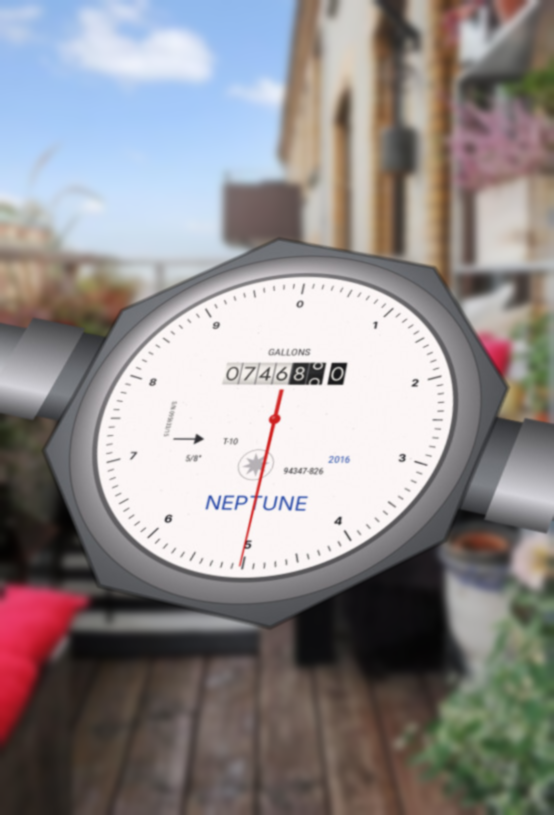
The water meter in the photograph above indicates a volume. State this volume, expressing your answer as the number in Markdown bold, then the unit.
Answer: **746885.0** gal
